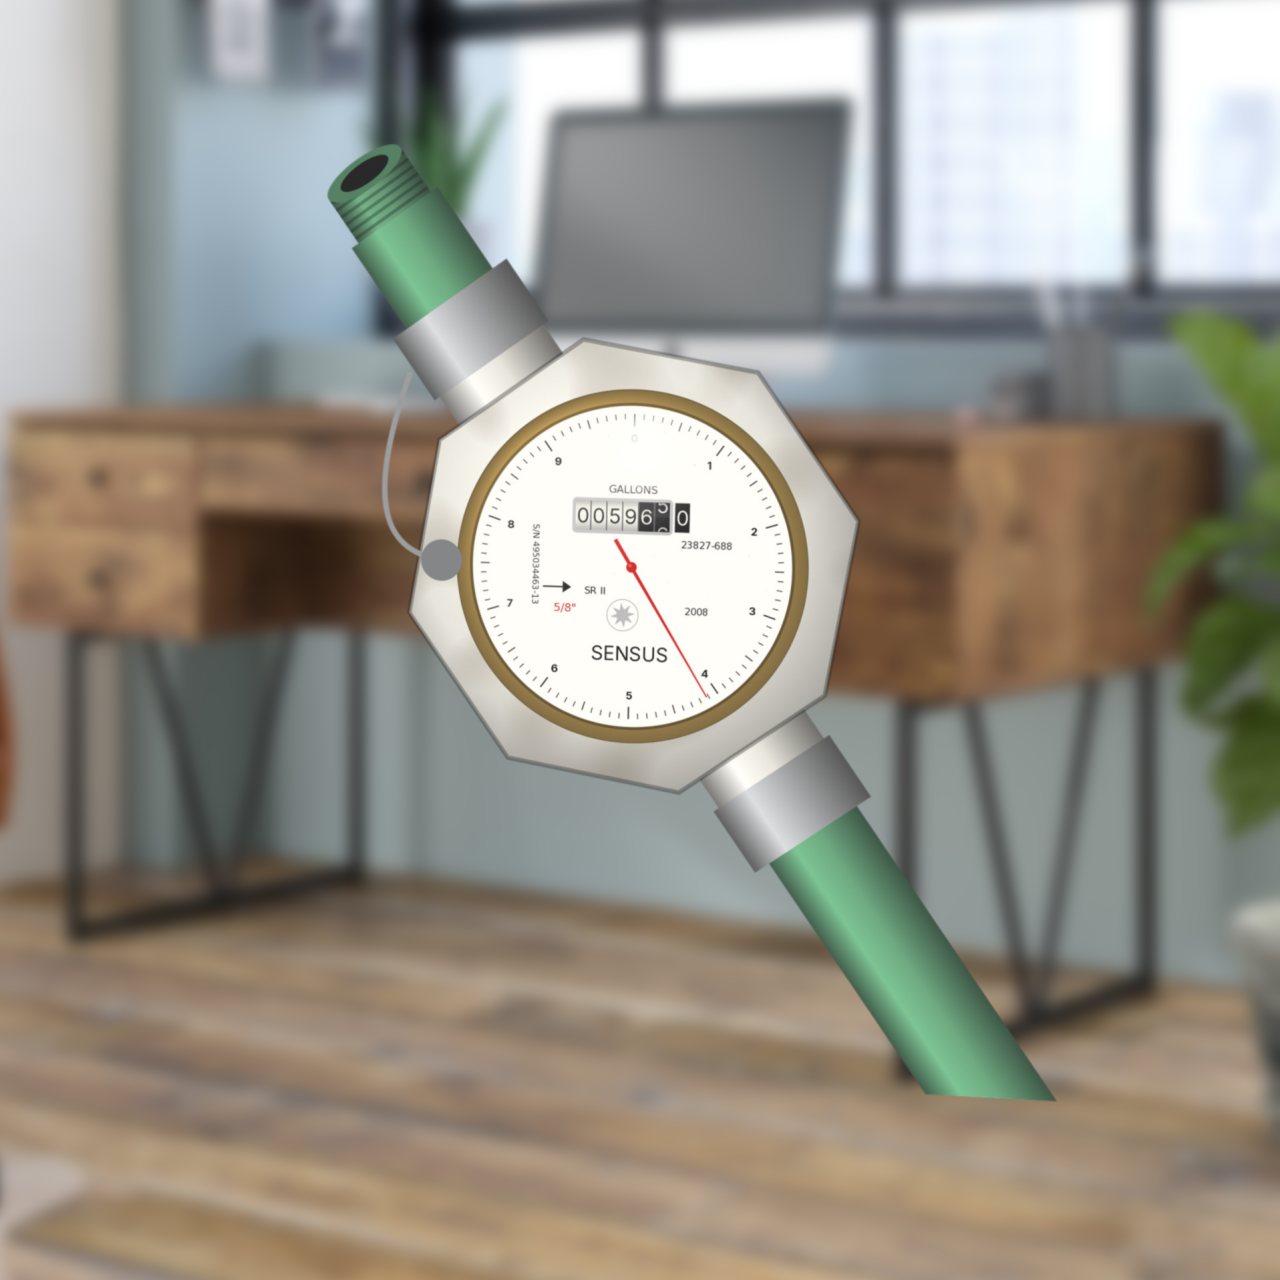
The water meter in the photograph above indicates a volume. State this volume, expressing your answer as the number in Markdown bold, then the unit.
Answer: **59654.1** gal
